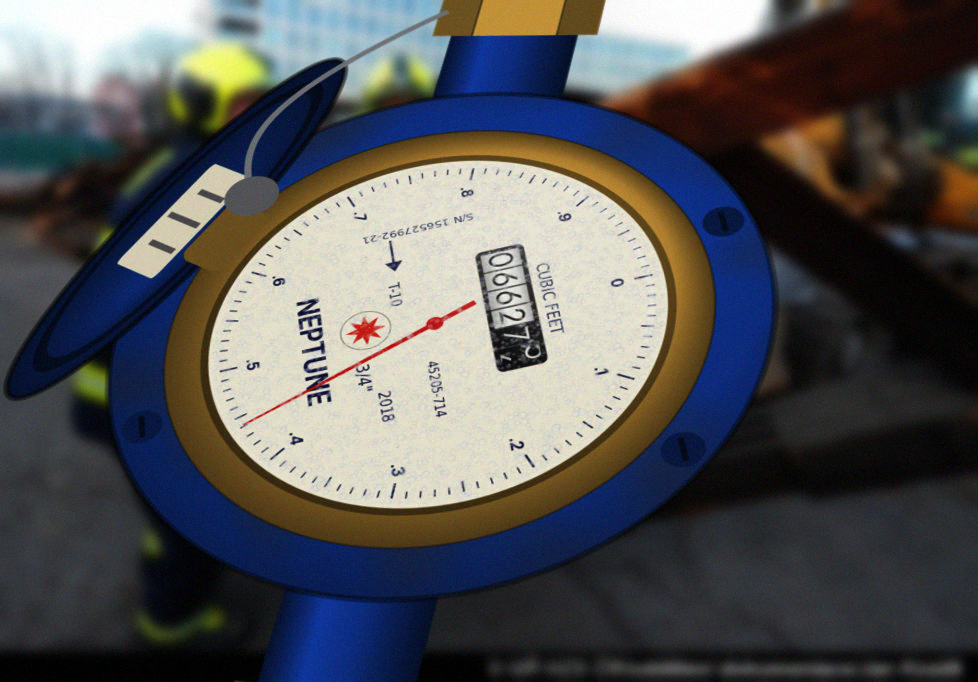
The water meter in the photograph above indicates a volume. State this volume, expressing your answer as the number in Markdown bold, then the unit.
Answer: **66275.44** ft³
